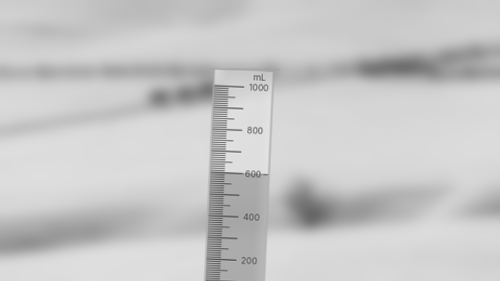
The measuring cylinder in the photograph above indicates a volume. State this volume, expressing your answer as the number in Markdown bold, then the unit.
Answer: **600** mL
